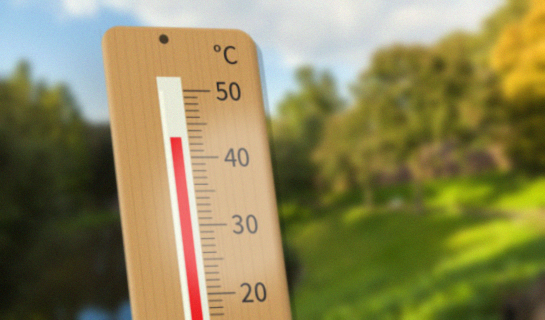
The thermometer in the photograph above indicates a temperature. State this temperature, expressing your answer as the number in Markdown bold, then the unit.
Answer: **43** °C
